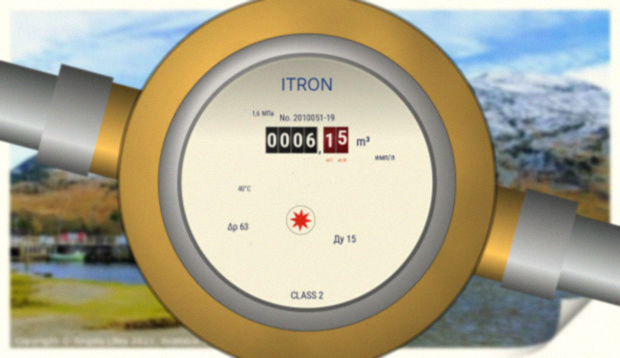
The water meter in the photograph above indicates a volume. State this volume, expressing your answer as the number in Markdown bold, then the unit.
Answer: **6.15** m³
